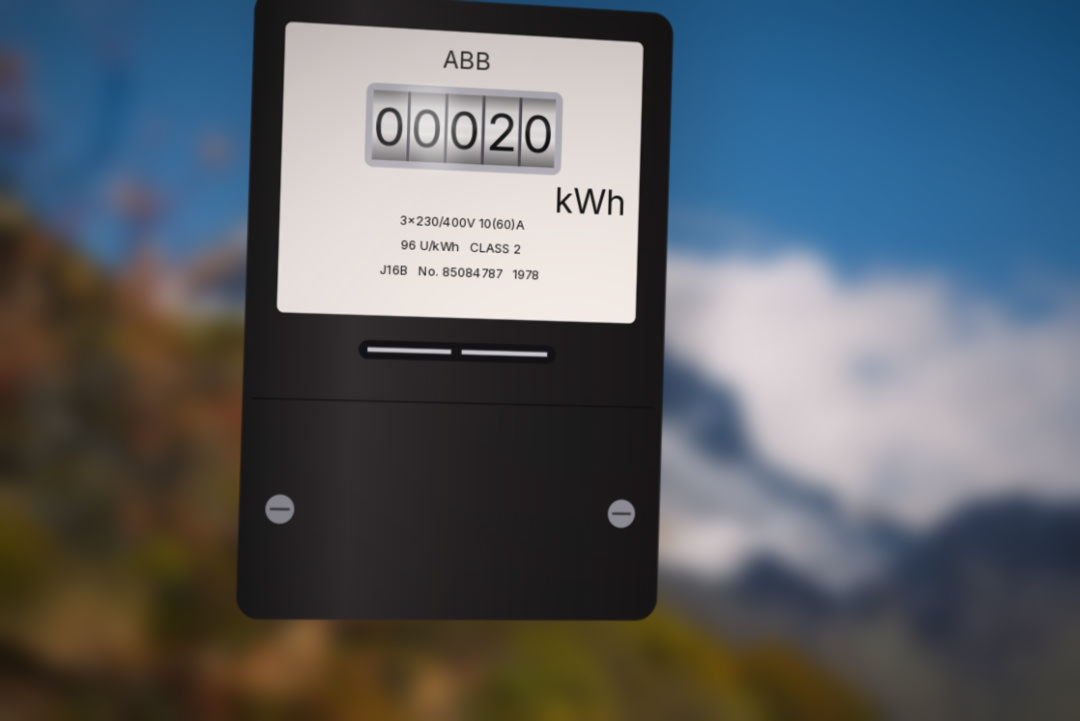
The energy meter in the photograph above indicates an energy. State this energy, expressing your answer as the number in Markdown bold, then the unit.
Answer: **20** kWh
